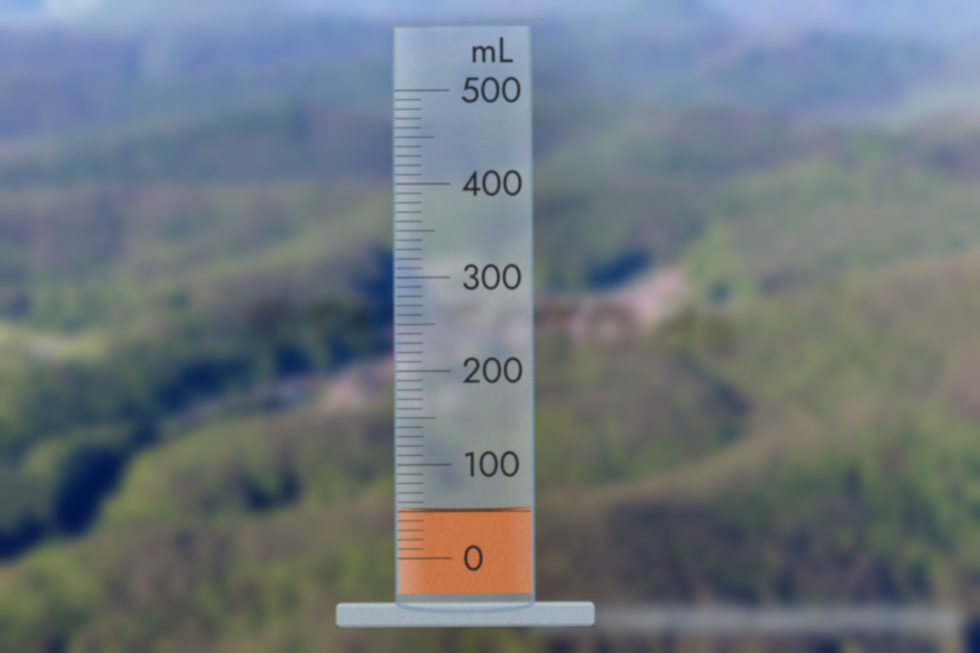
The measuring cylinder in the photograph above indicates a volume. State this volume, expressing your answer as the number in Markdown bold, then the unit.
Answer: **50** mL
